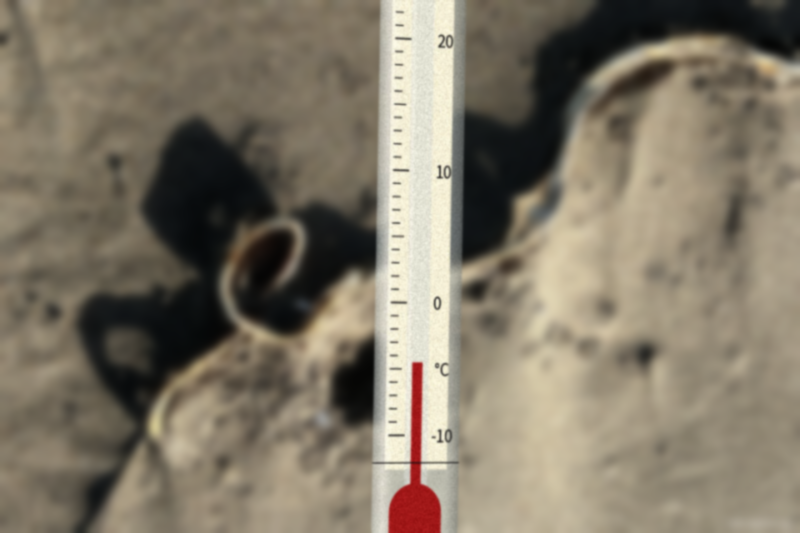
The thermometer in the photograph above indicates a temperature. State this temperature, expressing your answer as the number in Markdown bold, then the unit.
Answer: **-4.5** °C
